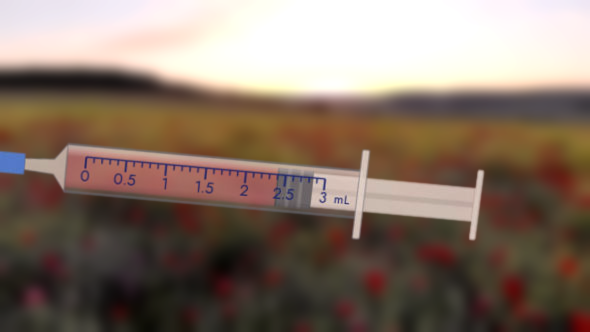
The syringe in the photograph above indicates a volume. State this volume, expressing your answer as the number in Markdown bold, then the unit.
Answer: **2.4** mL
